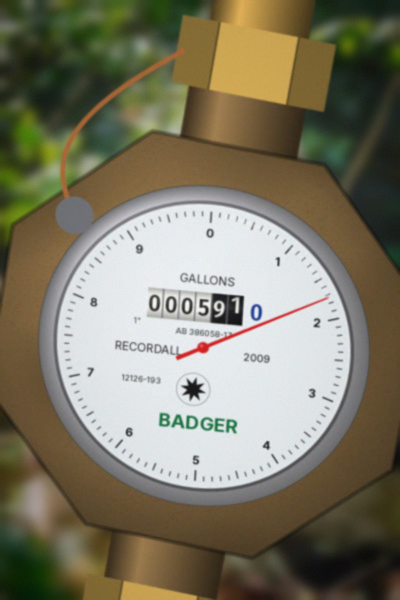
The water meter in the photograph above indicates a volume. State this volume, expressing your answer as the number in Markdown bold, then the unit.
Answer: **5911.7** gal
